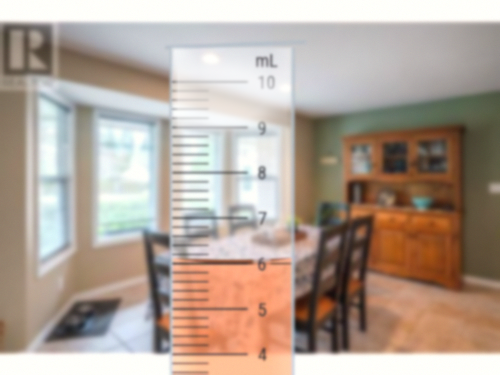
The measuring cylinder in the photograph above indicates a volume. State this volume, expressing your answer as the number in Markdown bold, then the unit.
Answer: **6** mL
